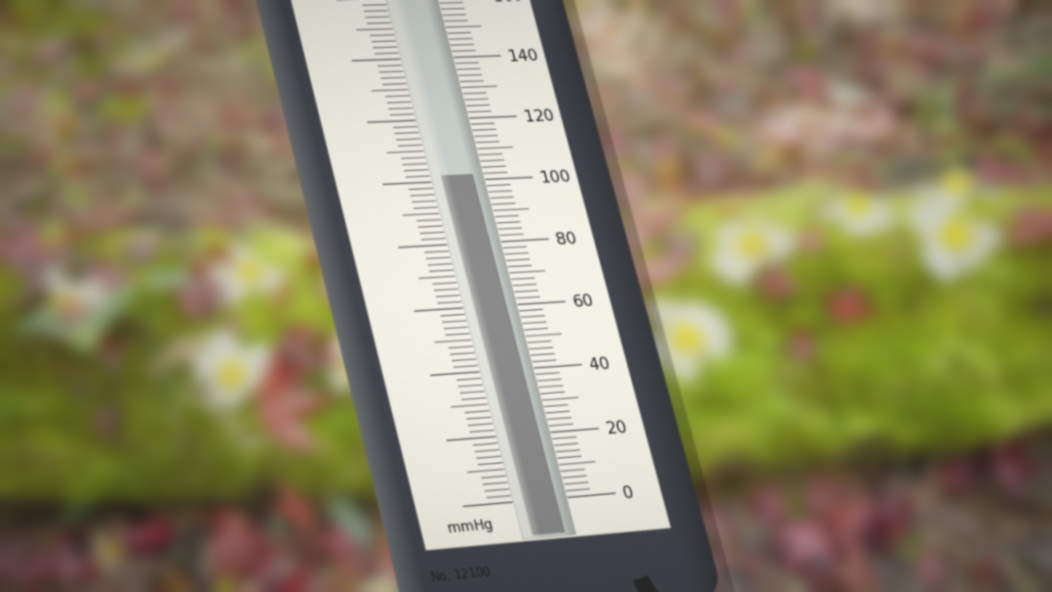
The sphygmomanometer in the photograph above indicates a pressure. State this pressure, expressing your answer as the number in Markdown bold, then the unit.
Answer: **102** mmHg
